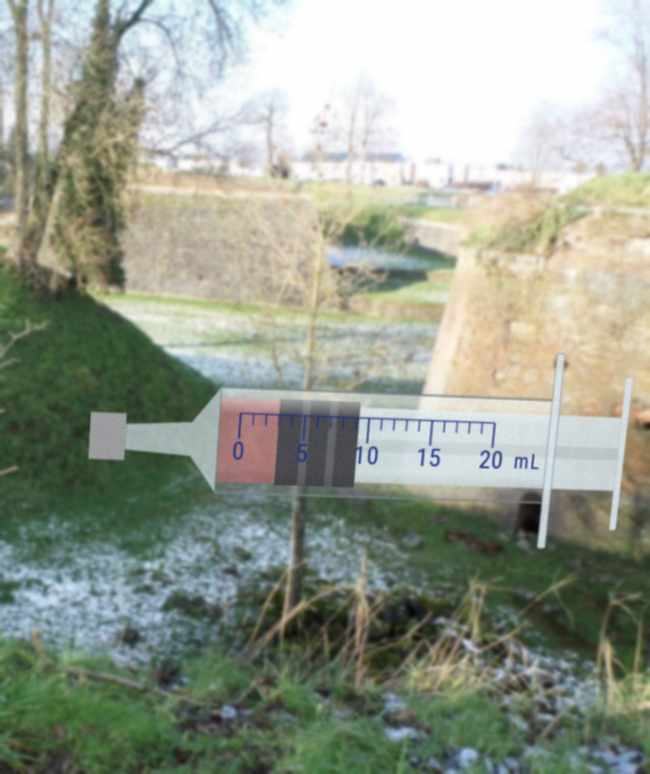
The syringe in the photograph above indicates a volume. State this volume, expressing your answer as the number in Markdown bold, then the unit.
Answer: **3** mL
